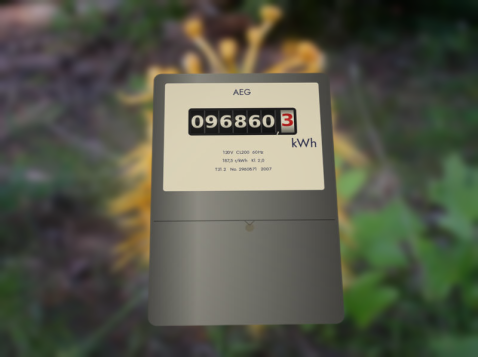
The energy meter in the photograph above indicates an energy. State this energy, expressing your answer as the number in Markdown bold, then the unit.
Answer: **96860.3** kWh
